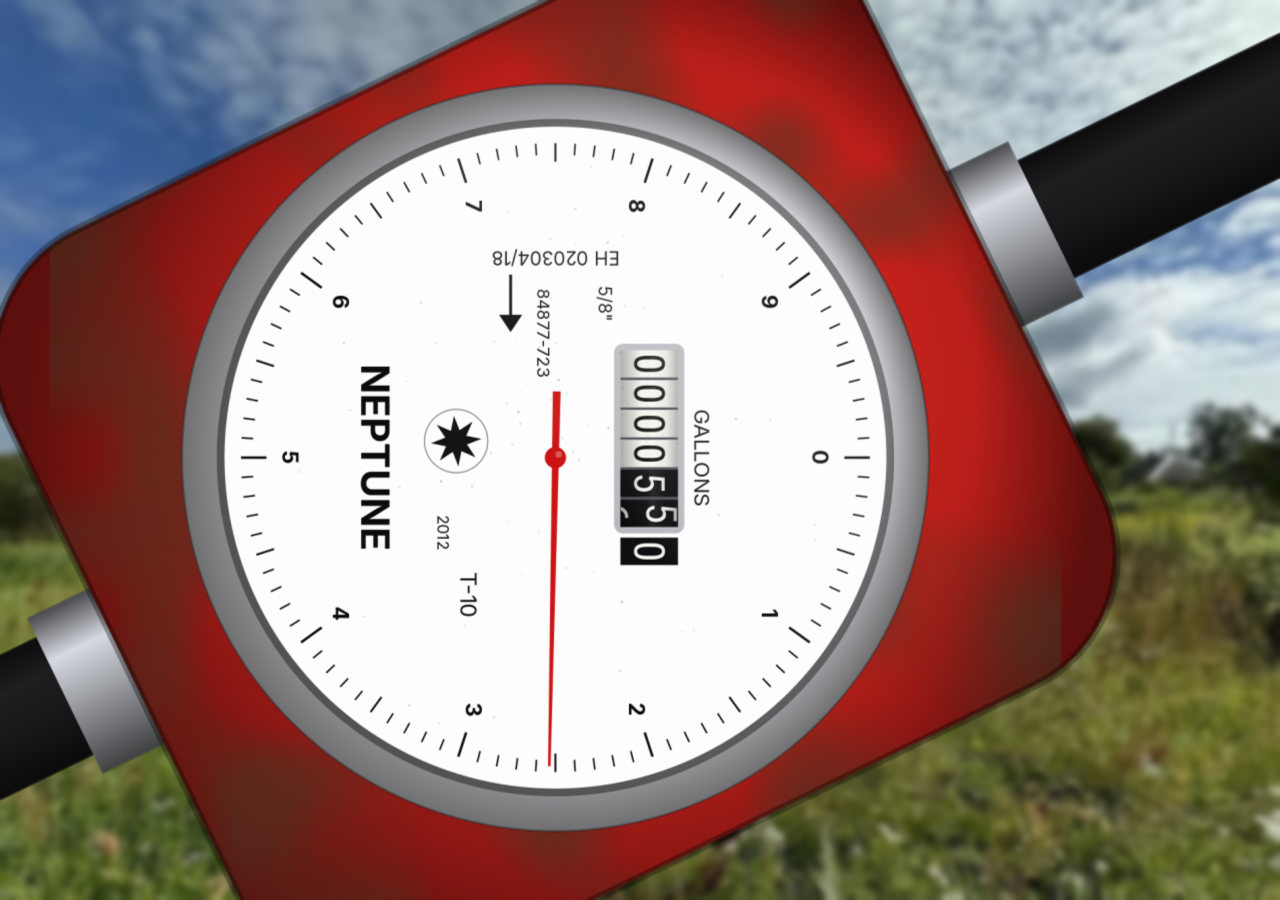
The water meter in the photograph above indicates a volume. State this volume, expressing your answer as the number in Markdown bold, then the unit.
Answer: **552.5** gal
